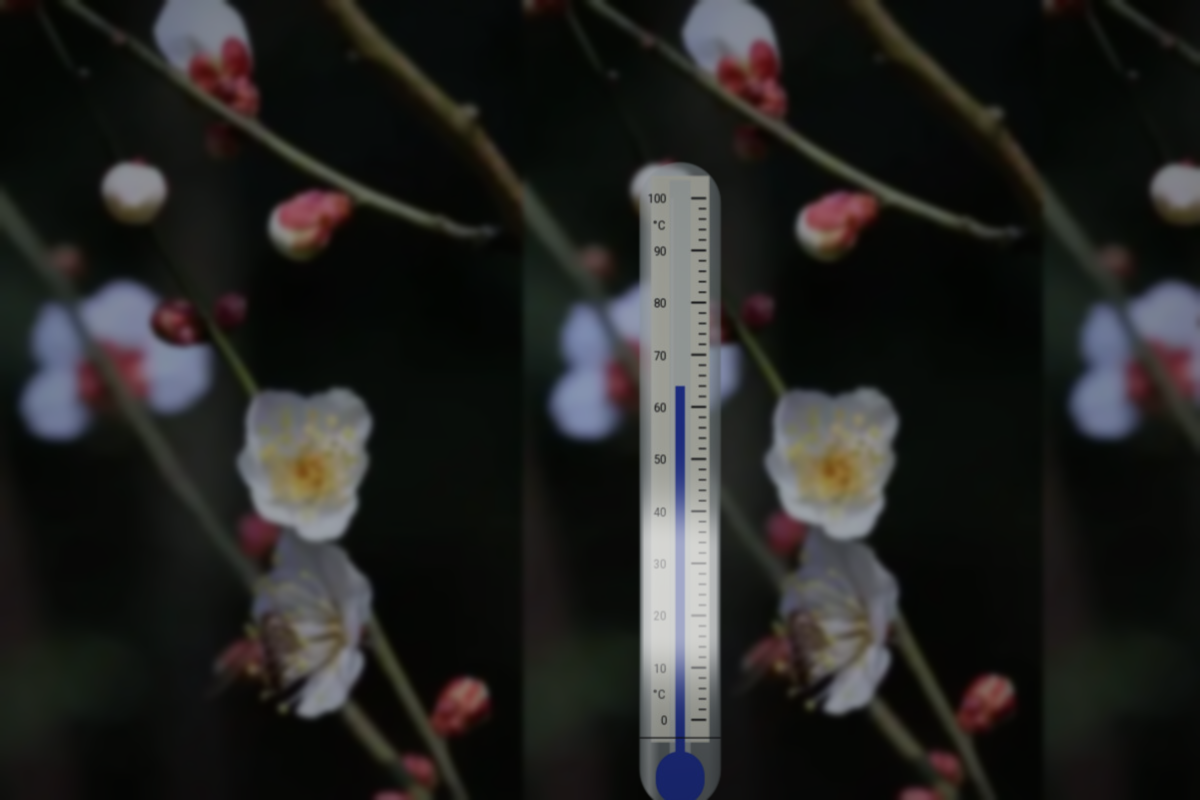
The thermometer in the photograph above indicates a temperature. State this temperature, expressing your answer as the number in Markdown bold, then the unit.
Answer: **64** °C
